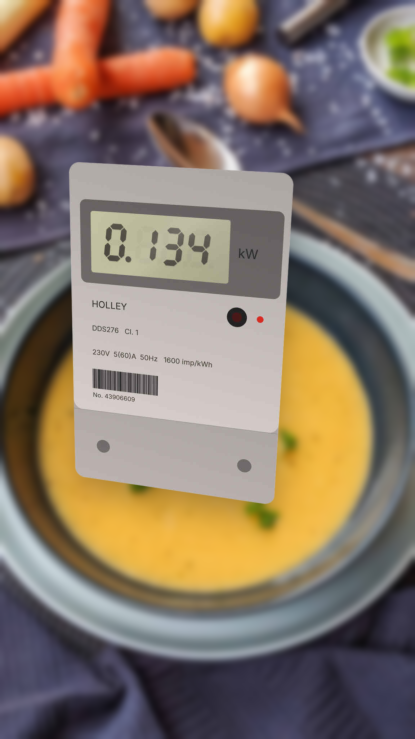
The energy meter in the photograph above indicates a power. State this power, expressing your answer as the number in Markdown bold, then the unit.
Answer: **0.134** kW
